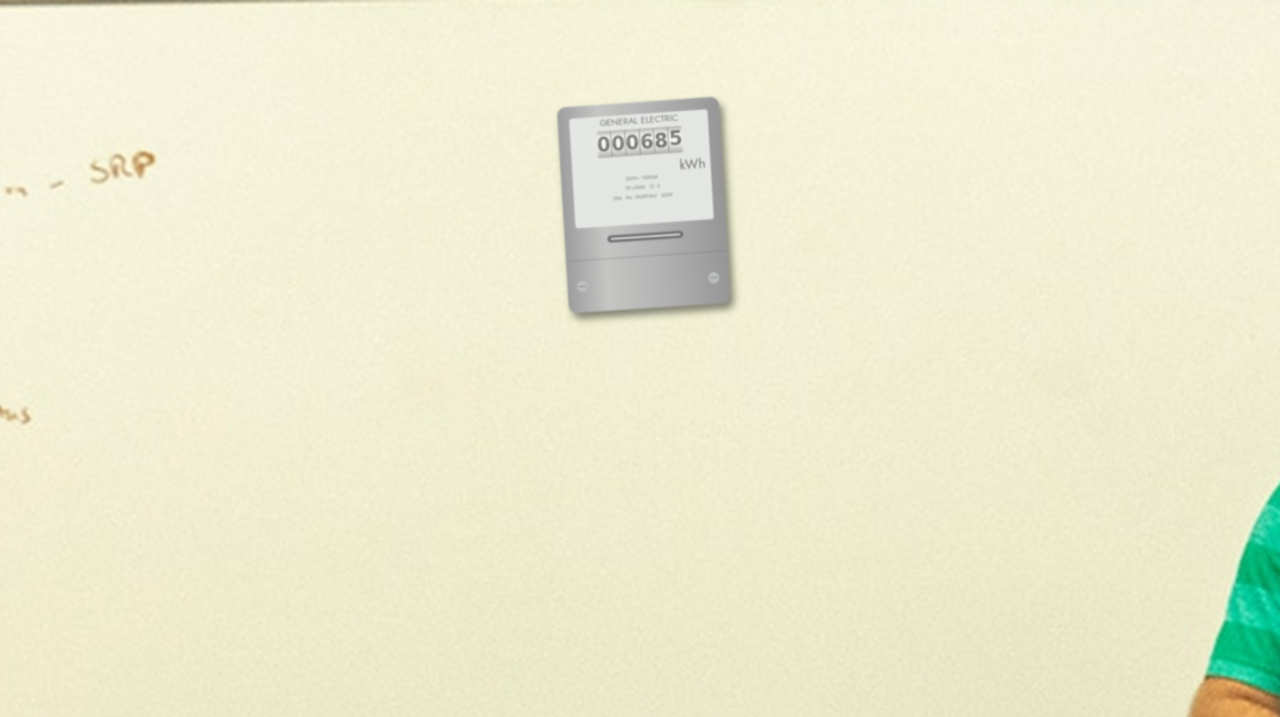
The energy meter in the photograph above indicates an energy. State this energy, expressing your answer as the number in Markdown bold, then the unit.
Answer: **685** kWh
